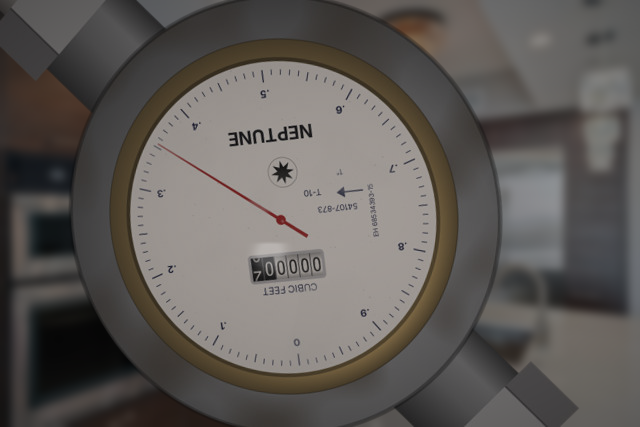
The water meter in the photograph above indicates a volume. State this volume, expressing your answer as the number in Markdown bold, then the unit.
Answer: **2.35** ft³
